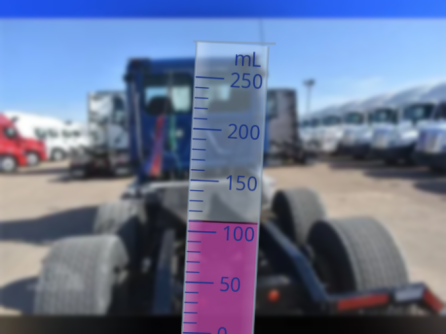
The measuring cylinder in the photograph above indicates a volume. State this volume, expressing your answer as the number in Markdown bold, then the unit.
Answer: **110** mL
